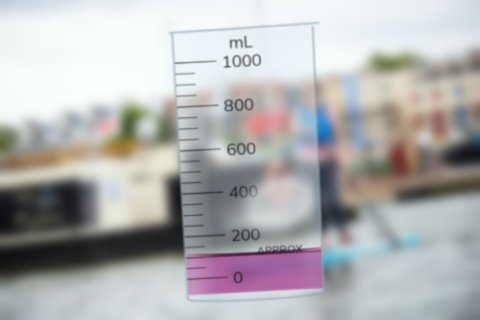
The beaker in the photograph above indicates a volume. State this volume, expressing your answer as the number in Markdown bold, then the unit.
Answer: **100** mL
